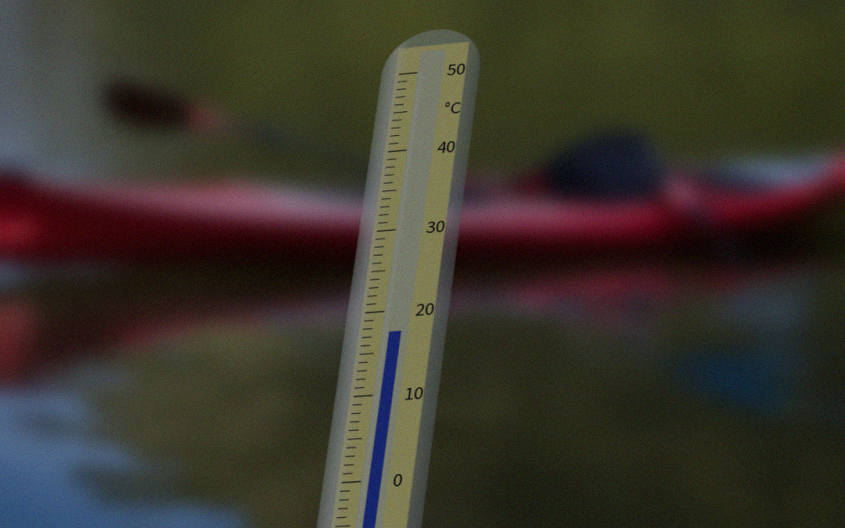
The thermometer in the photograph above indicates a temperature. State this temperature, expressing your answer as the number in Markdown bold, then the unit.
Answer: **17.5** °C
